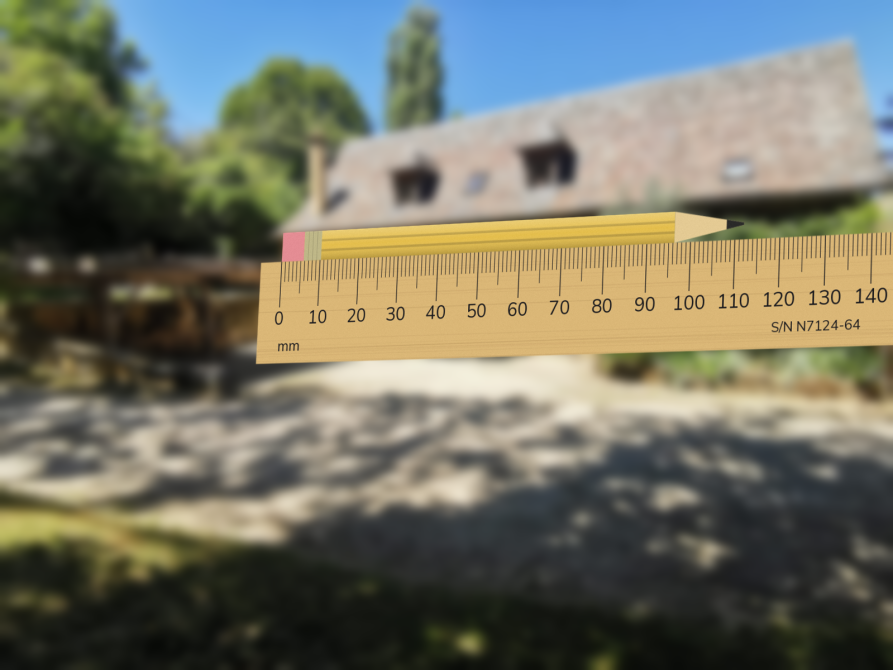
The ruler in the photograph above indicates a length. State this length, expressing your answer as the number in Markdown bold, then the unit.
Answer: **112** mm
